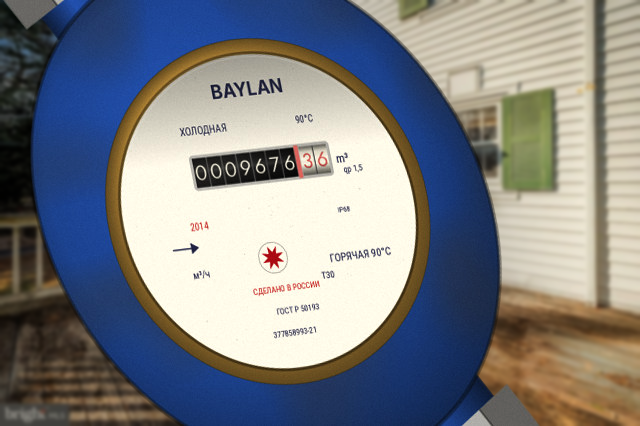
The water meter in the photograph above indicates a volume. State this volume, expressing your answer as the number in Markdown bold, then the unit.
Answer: **9676.36** m³
